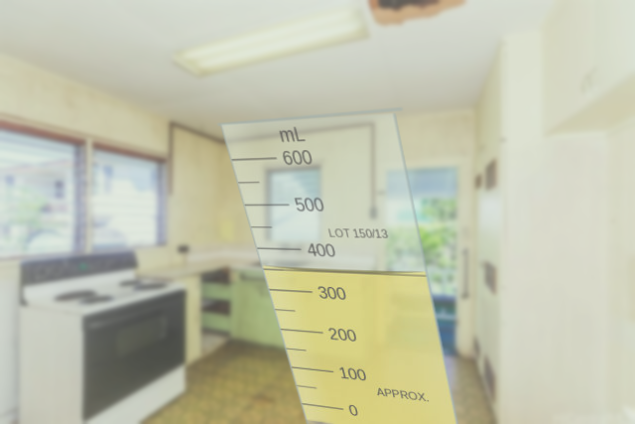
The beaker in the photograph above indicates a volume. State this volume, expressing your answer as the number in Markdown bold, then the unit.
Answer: **350** mL
